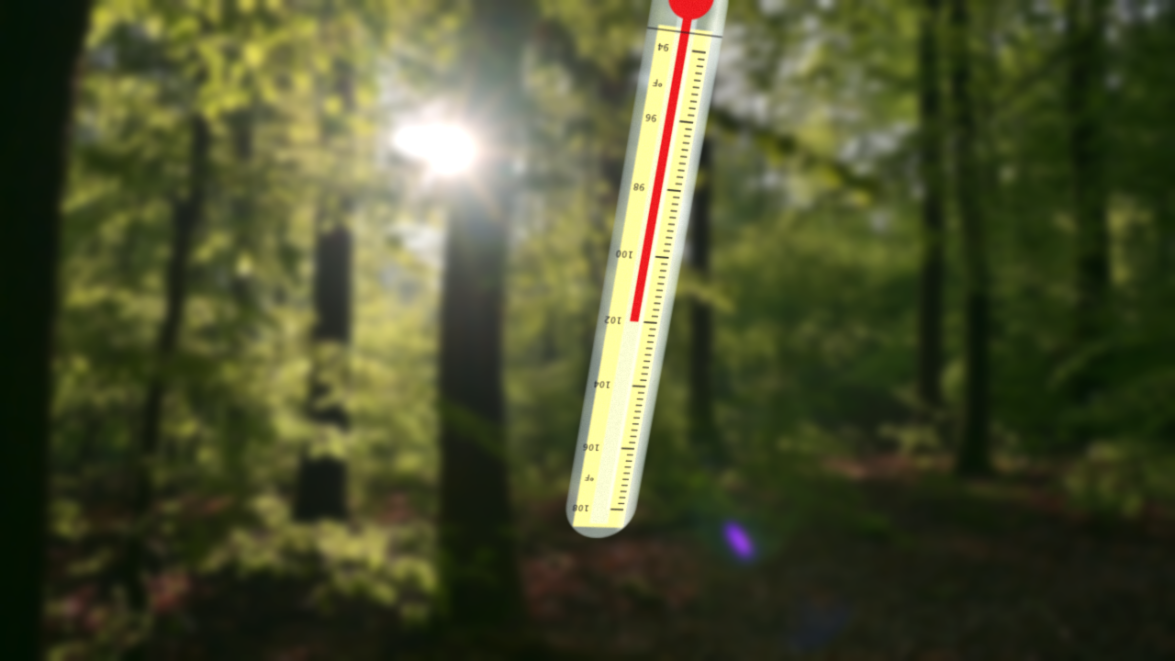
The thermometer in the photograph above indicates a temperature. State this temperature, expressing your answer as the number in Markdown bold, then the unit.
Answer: **102** °F
